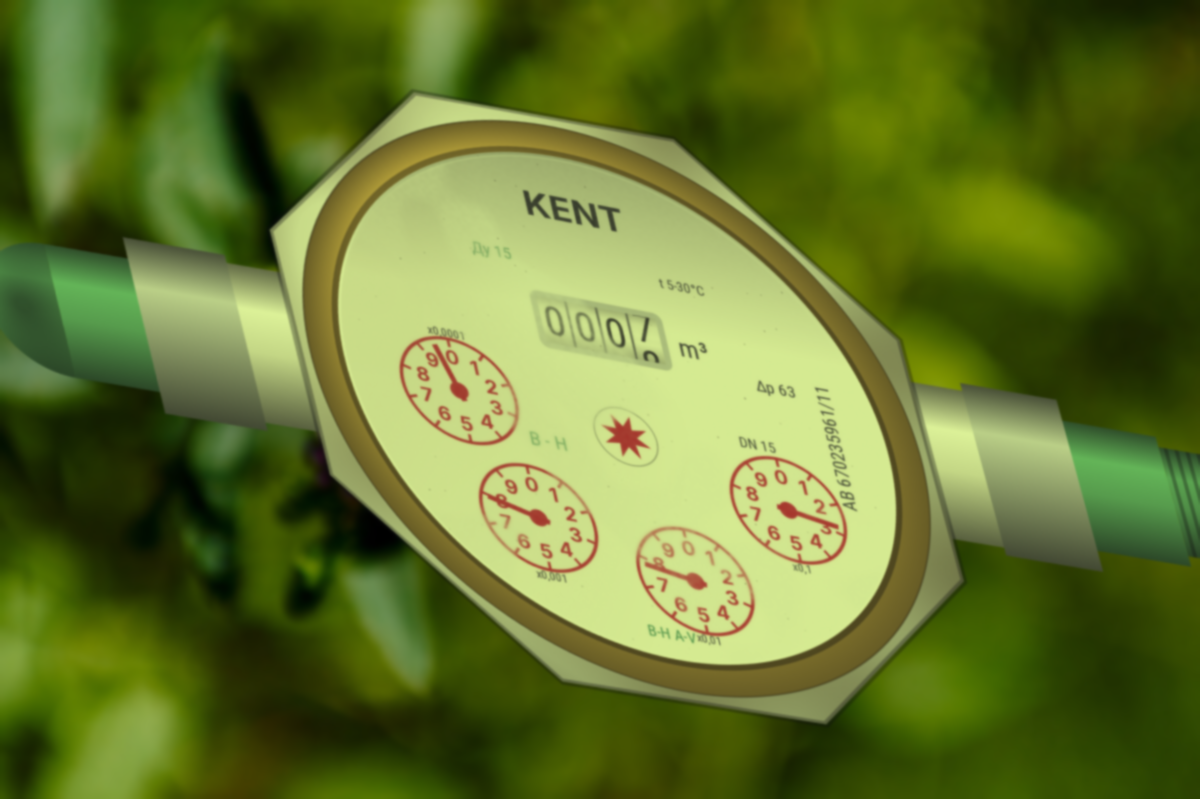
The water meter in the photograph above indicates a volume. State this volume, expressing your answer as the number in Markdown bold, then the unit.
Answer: **7.2779** m³
